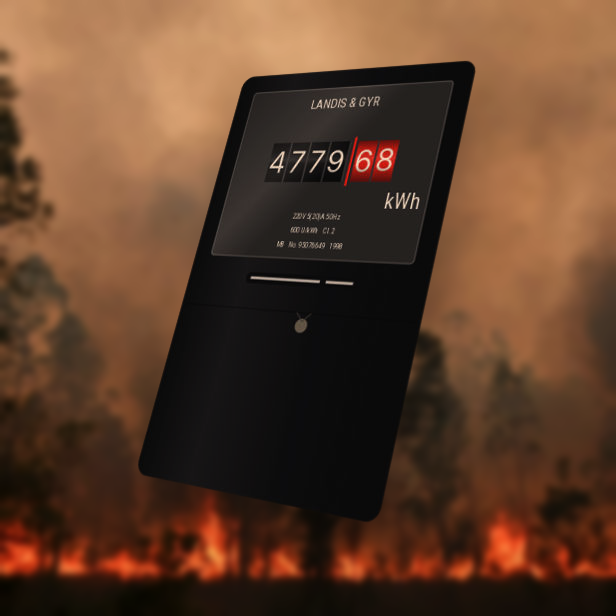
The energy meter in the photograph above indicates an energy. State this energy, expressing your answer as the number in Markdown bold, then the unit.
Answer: **4779.68** kWh
